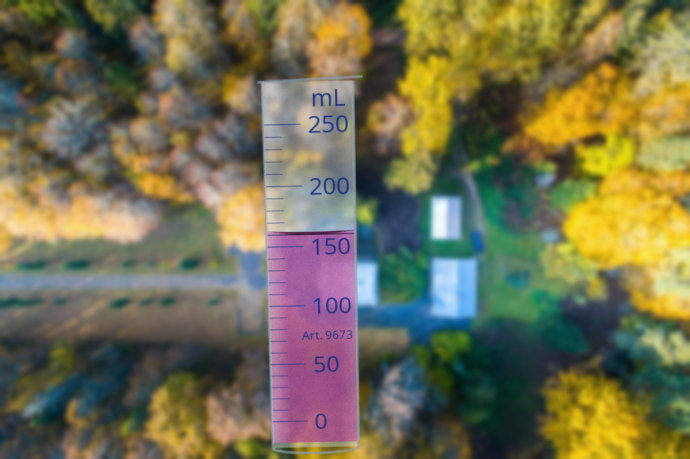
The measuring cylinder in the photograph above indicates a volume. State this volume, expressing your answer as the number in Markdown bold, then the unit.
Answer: **160** mL
